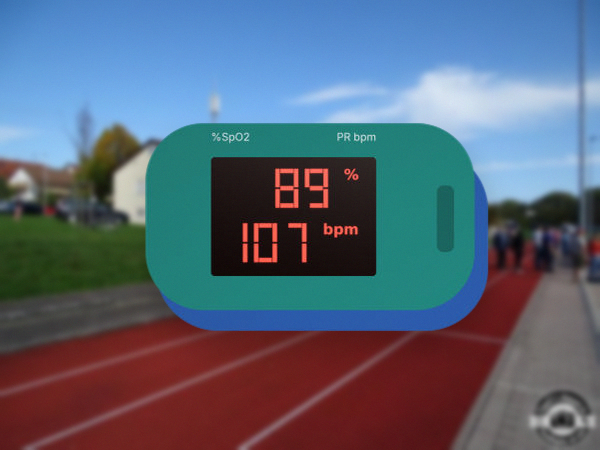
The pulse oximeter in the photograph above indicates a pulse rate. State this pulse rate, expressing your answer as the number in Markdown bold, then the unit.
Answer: **107** bpm
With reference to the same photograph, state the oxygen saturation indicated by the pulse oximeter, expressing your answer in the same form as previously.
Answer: **89** %
